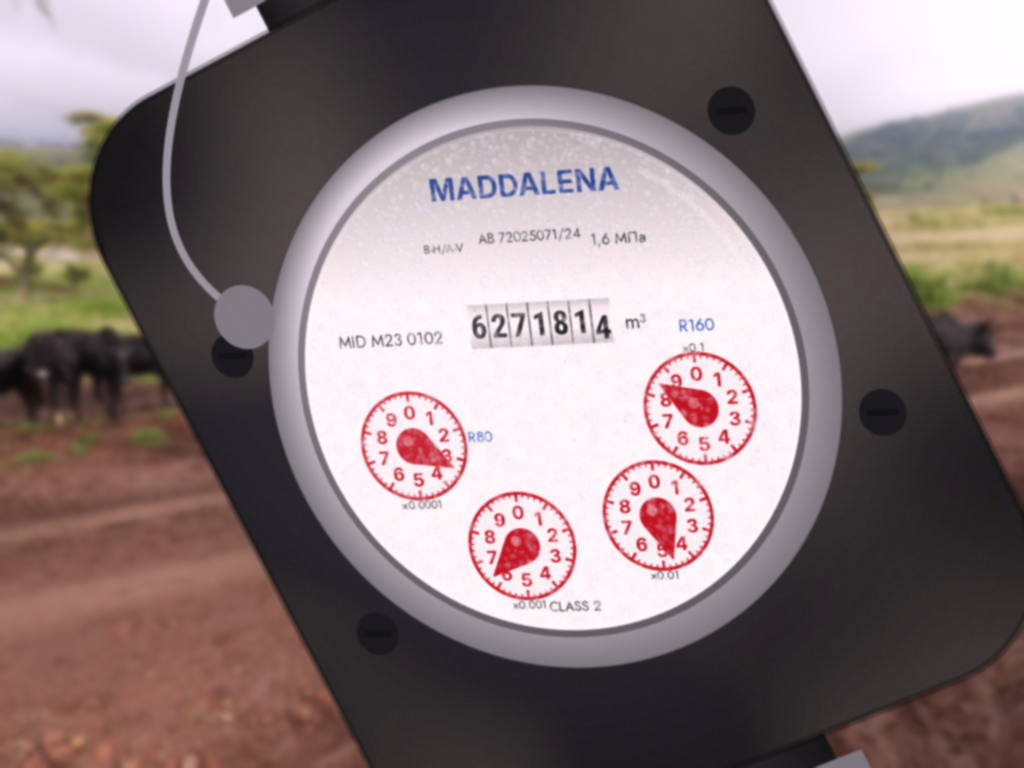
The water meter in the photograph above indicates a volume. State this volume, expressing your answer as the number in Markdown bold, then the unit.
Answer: **6271813.8463** m³
